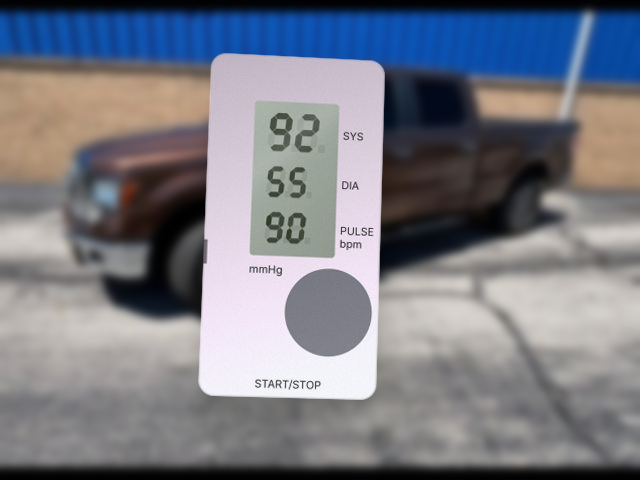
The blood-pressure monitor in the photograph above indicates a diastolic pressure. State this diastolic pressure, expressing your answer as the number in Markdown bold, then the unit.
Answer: **55** mmHg
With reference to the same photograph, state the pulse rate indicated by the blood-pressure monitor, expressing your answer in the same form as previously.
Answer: **90** bpm
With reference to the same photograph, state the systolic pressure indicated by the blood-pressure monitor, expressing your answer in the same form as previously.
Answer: **92** mmHg
